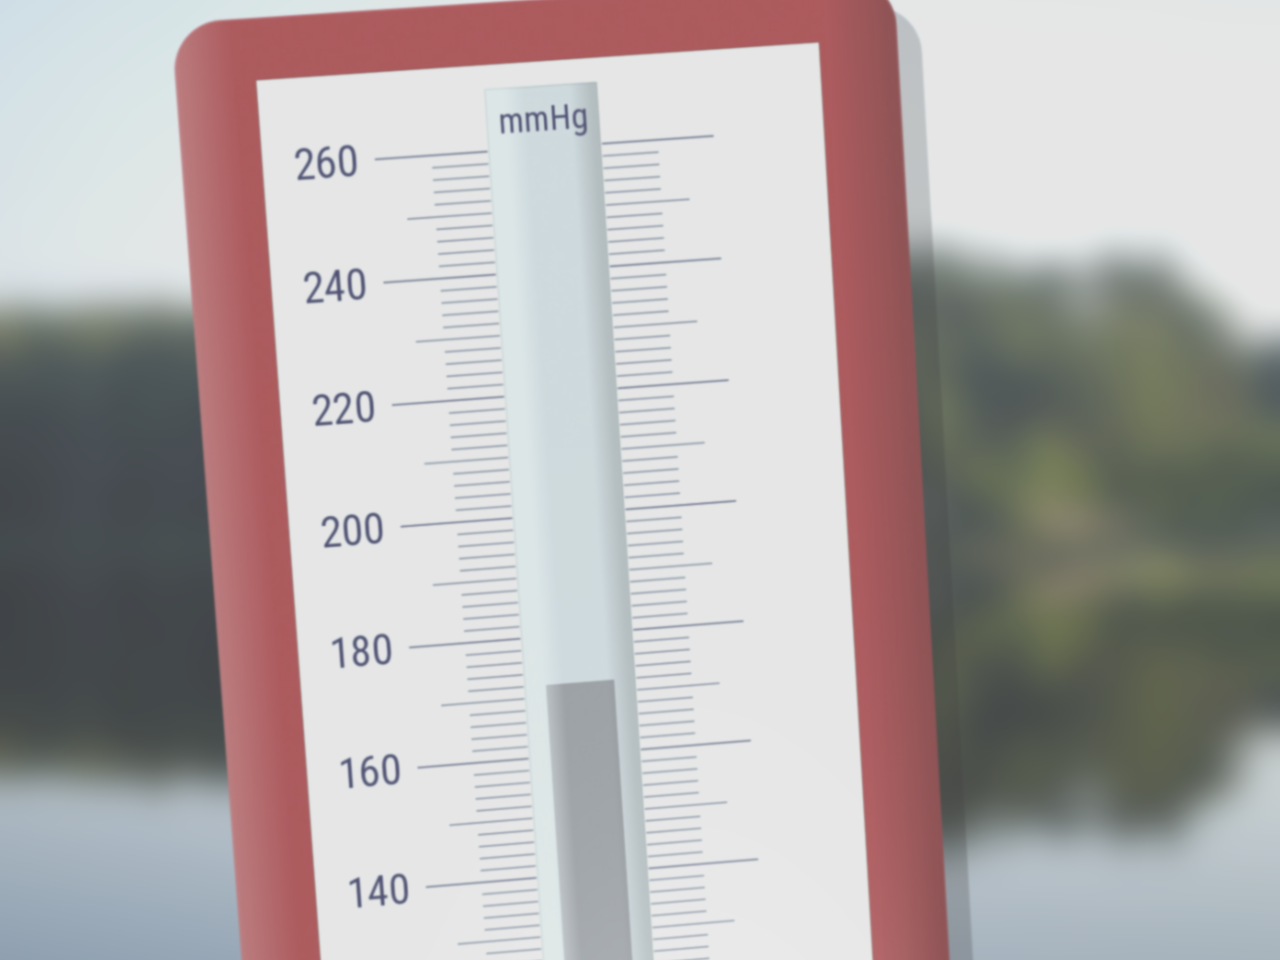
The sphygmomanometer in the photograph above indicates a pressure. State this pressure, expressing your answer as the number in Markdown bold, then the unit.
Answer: **172** mmHg
